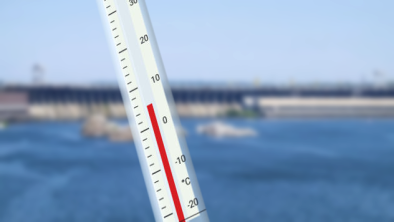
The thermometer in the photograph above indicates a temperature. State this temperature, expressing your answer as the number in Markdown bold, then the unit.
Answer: **5** °C
